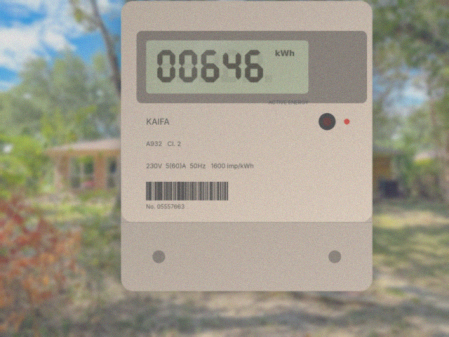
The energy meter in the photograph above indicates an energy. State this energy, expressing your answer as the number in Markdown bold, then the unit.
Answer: **646** kWh
